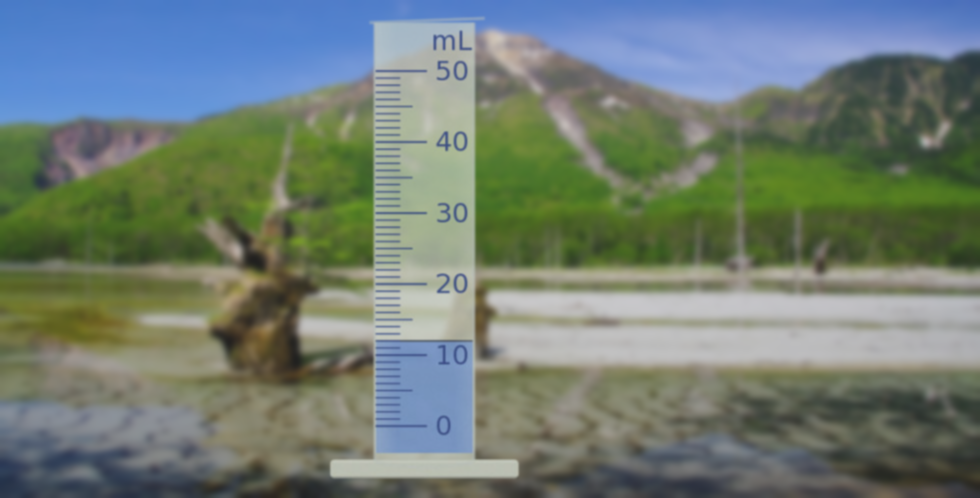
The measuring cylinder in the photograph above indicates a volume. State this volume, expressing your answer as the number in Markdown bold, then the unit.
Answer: **12** mL
